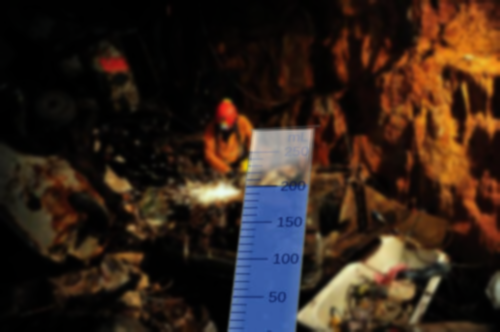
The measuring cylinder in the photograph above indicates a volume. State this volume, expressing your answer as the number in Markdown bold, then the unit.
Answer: **200** mL
